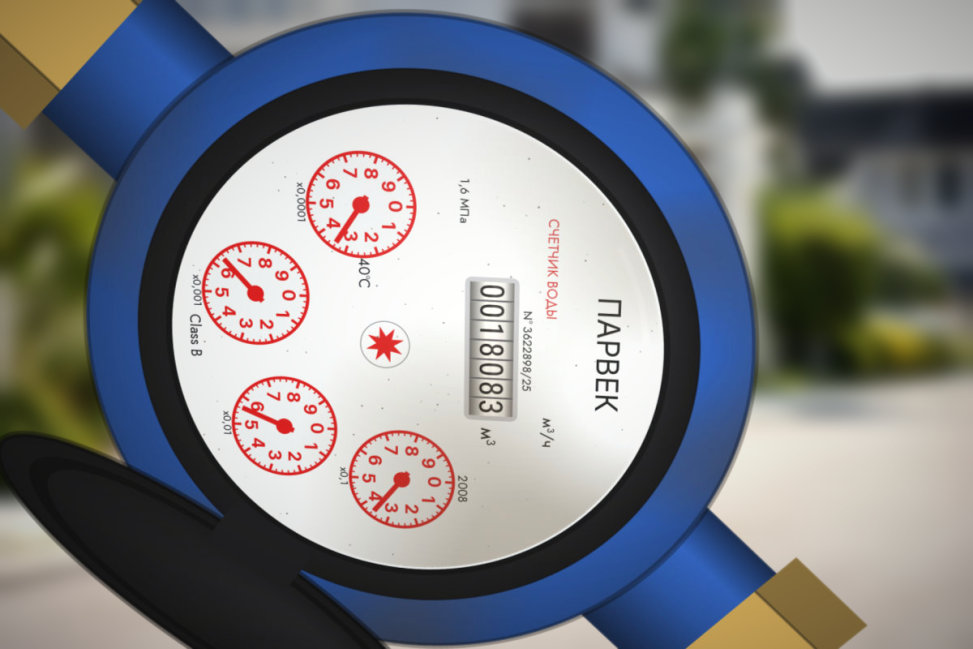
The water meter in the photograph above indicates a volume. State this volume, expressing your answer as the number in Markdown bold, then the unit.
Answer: **18083.3563** m³
